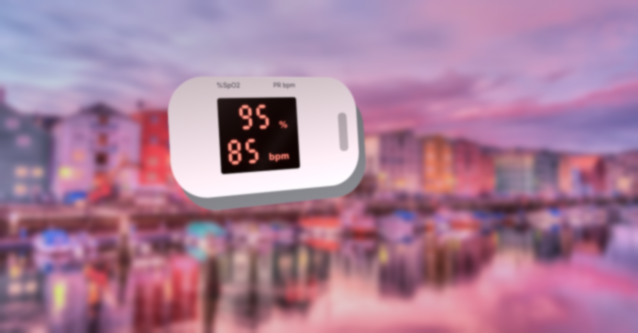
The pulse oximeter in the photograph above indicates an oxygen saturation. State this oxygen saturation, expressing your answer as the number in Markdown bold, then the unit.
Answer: **95** %
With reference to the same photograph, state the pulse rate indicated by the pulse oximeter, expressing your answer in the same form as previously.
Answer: **85** bpm
